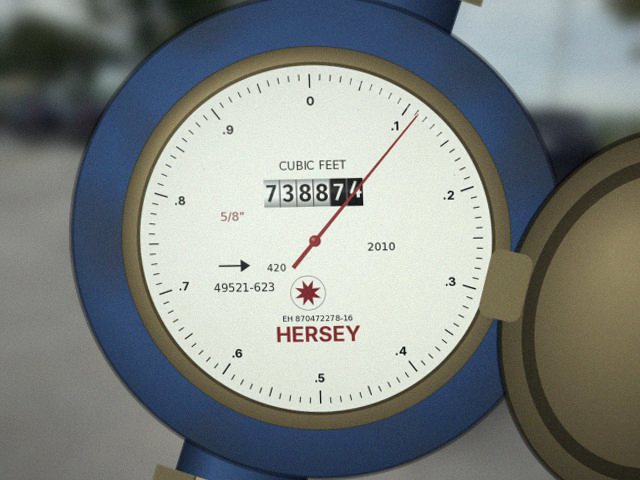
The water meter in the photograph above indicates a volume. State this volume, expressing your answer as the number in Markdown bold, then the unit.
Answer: **738874.11** ft³
